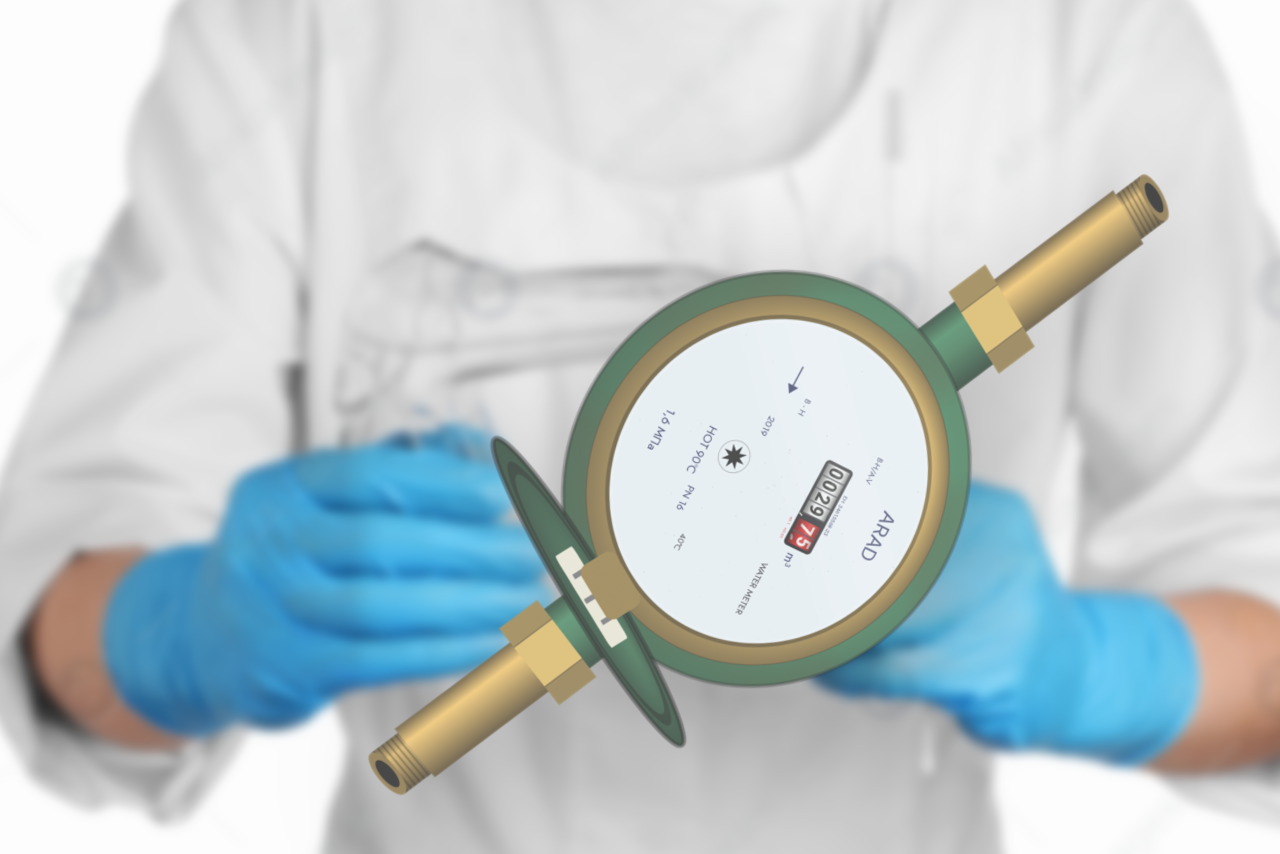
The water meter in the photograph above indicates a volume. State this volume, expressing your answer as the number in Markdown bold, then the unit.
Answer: **29.75** m³
